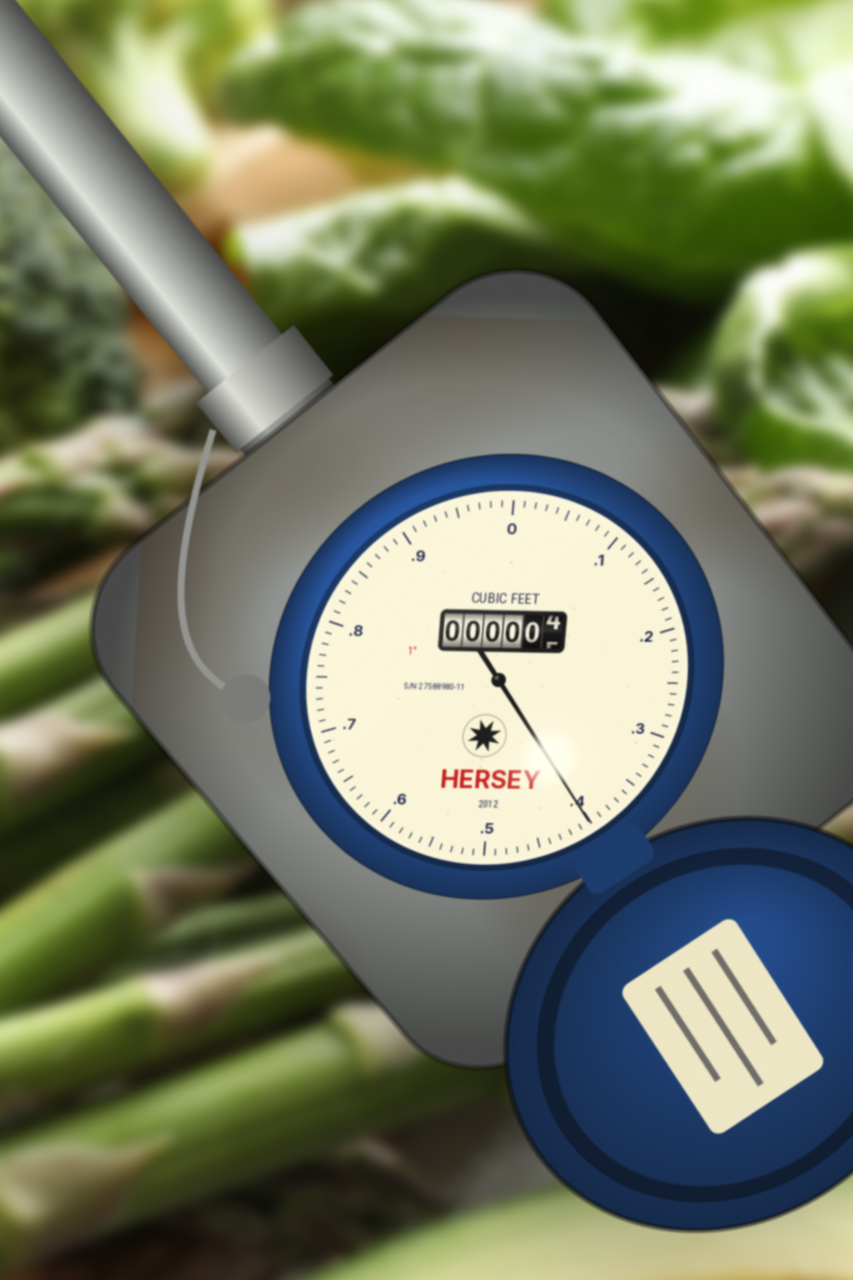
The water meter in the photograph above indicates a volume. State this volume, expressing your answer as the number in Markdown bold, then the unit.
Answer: **4.40** ft³
